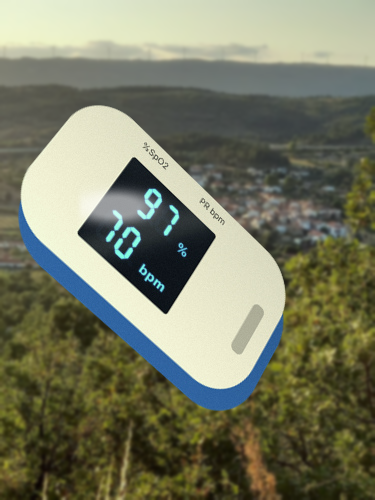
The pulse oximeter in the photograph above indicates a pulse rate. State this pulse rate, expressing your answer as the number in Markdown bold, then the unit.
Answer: **70** bpm
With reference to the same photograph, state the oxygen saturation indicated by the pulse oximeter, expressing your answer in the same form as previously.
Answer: **97** %
